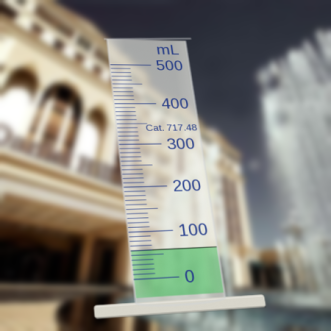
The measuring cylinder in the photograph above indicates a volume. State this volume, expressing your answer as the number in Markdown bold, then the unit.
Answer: **60** mL
